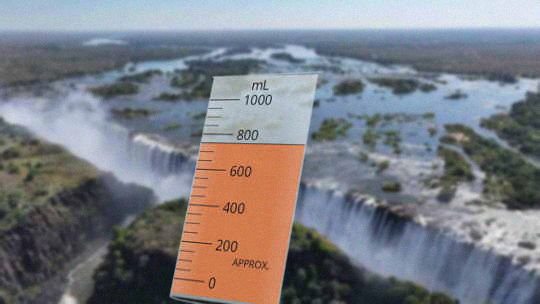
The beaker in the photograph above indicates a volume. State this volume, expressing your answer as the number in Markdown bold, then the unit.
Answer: **750** mL
